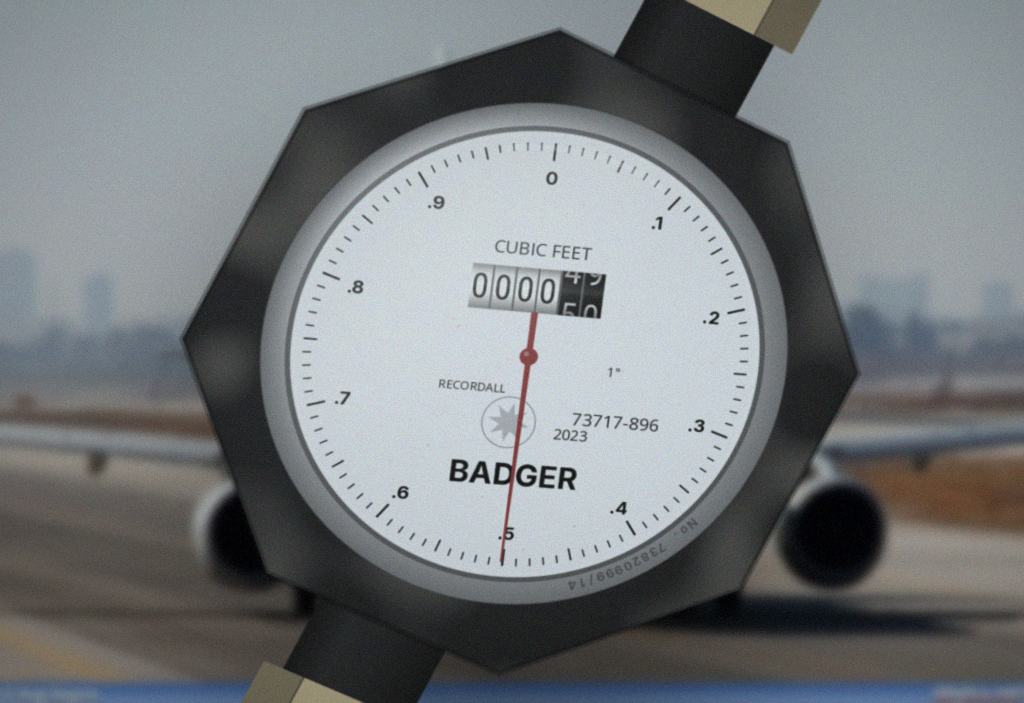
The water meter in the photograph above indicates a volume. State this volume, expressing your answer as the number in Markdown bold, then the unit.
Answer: **49.50** ft³
